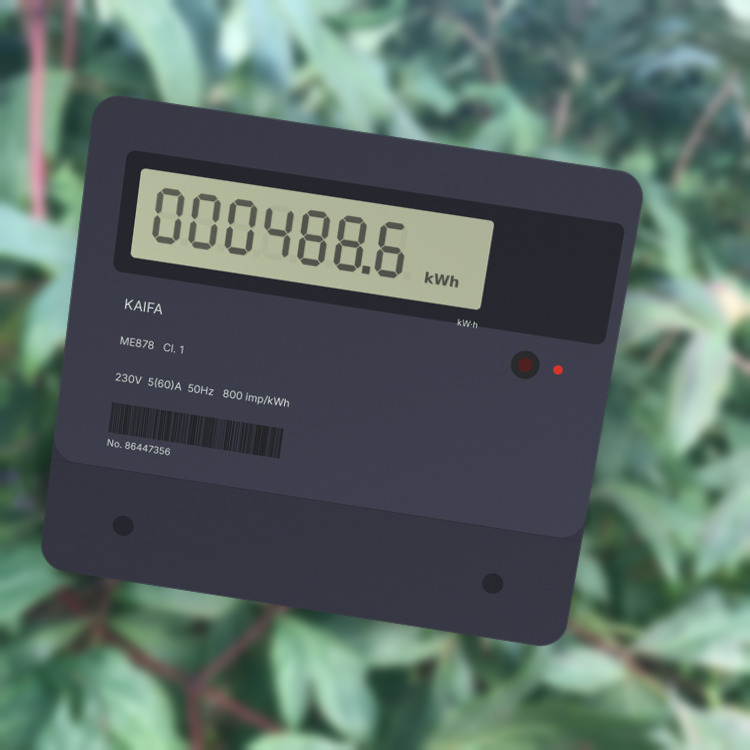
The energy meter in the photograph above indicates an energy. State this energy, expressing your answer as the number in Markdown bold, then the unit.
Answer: **488.6** kWh
